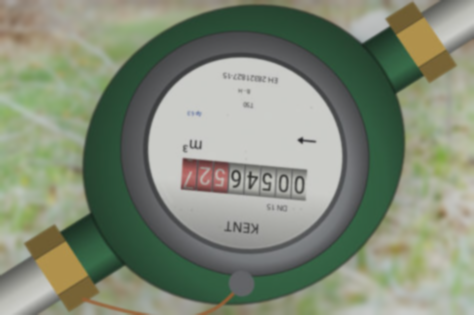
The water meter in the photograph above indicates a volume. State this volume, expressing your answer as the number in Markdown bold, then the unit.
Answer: **546.527** m³
